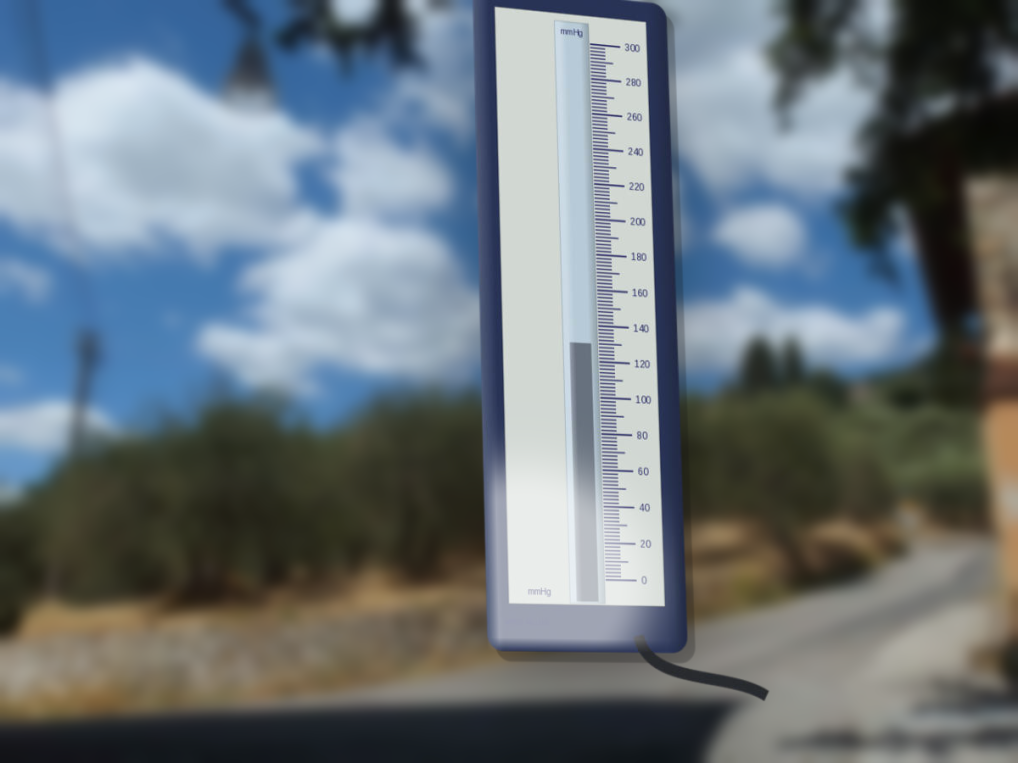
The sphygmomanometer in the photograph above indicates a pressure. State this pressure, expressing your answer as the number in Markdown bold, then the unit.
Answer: **130** mmHg
